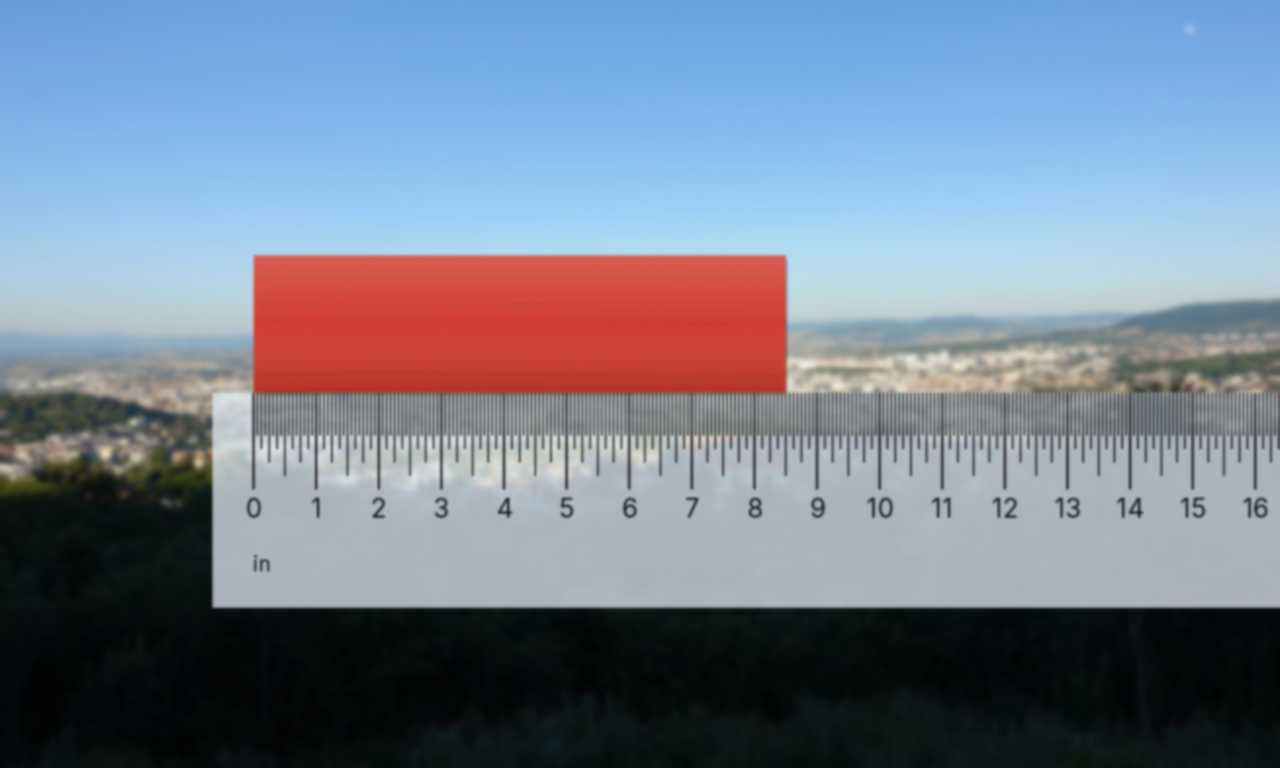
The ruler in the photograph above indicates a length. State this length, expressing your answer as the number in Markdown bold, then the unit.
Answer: **8.5** in
